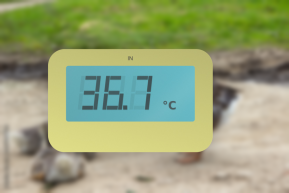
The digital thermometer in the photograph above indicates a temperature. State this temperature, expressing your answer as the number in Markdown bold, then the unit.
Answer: **36.7** °C
